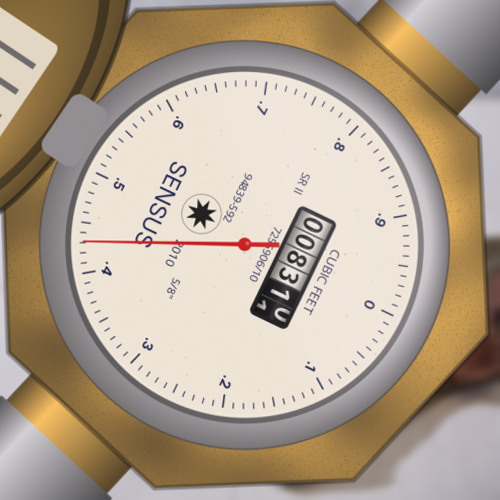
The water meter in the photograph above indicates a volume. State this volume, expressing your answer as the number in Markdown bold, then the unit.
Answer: **8310.43** ft³
